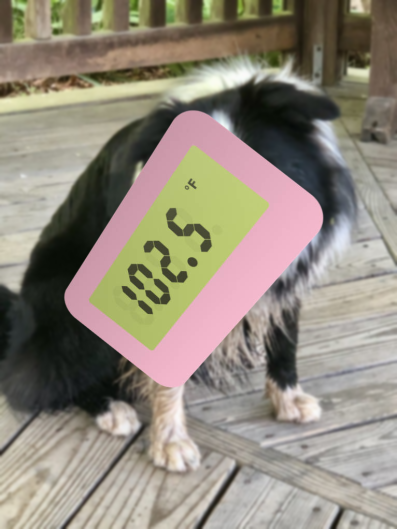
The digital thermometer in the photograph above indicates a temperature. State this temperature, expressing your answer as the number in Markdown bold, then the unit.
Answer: **102.5** °F
